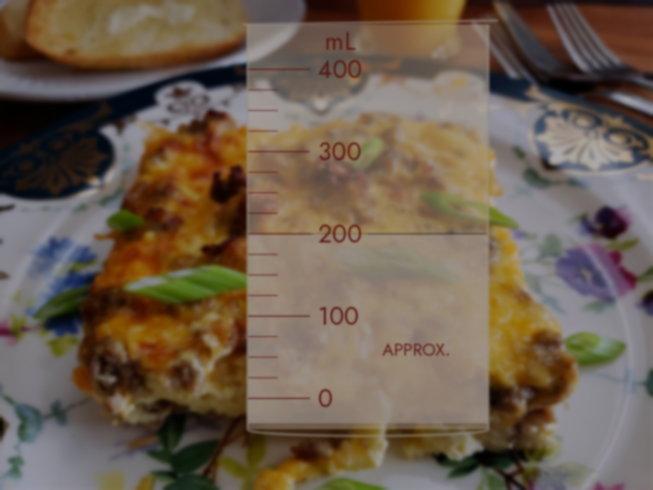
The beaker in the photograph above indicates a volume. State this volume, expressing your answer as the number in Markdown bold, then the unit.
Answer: **200** mL
